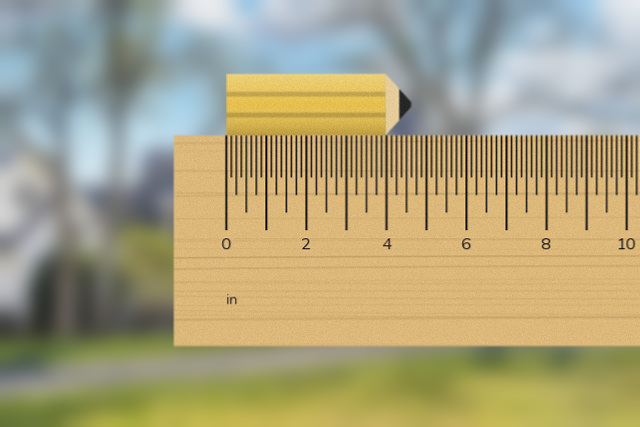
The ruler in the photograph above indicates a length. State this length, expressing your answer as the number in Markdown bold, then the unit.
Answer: **4.625** in
